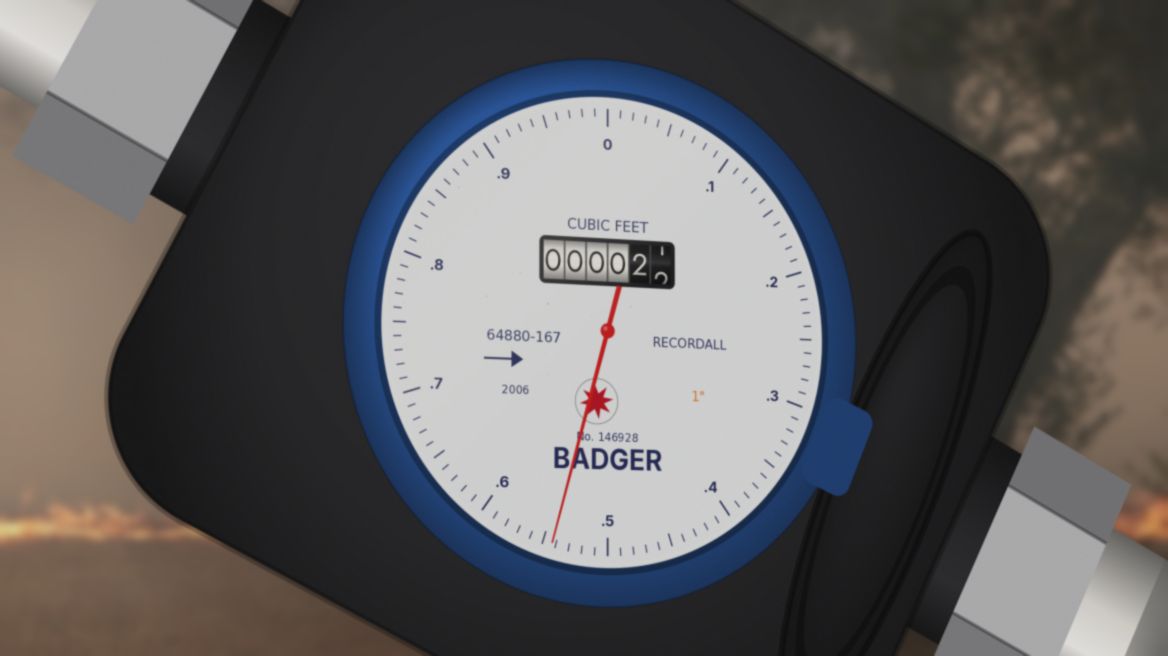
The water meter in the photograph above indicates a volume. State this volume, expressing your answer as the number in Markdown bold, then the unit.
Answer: **21.54** ft³
